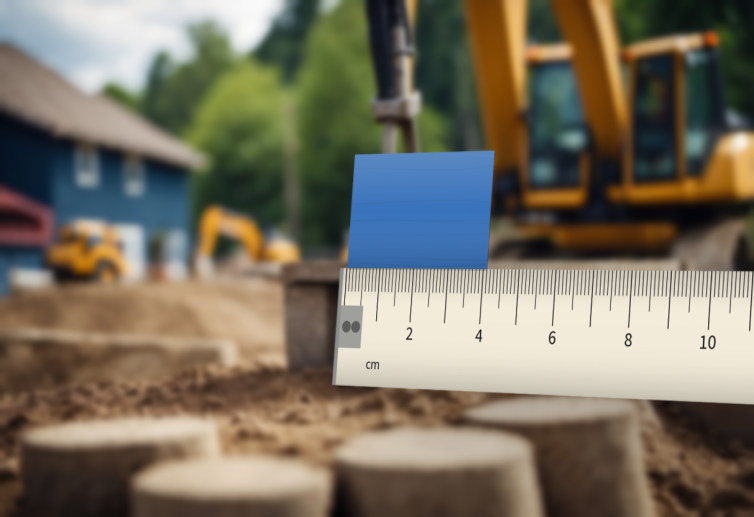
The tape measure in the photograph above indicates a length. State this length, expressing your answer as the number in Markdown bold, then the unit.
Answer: **4.1** cm
